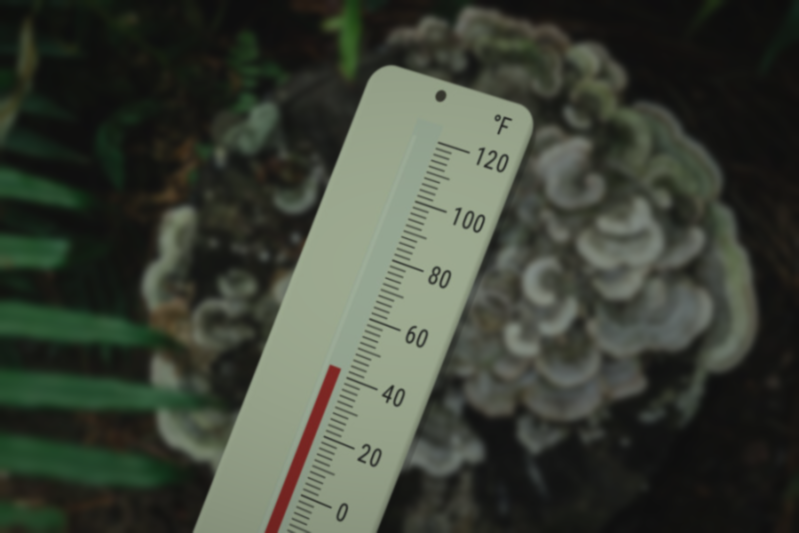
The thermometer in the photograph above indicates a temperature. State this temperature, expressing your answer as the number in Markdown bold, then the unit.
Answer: **42** °F
